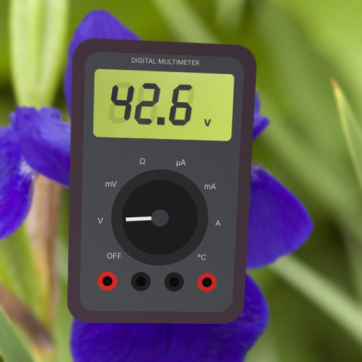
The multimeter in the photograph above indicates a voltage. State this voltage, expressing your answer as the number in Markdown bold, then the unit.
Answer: **42.6** V
